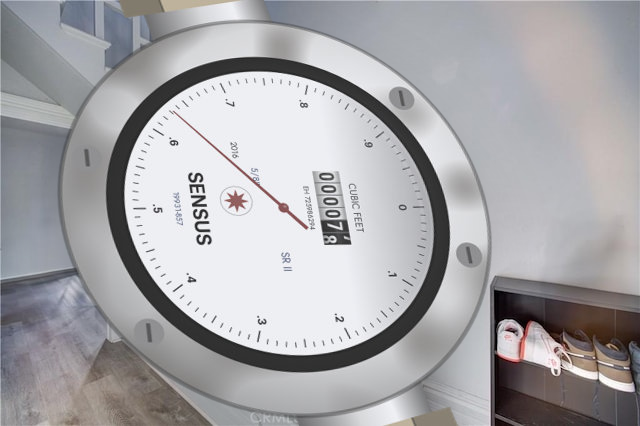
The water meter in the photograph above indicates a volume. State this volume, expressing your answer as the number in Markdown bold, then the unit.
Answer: **77.63** ft³
